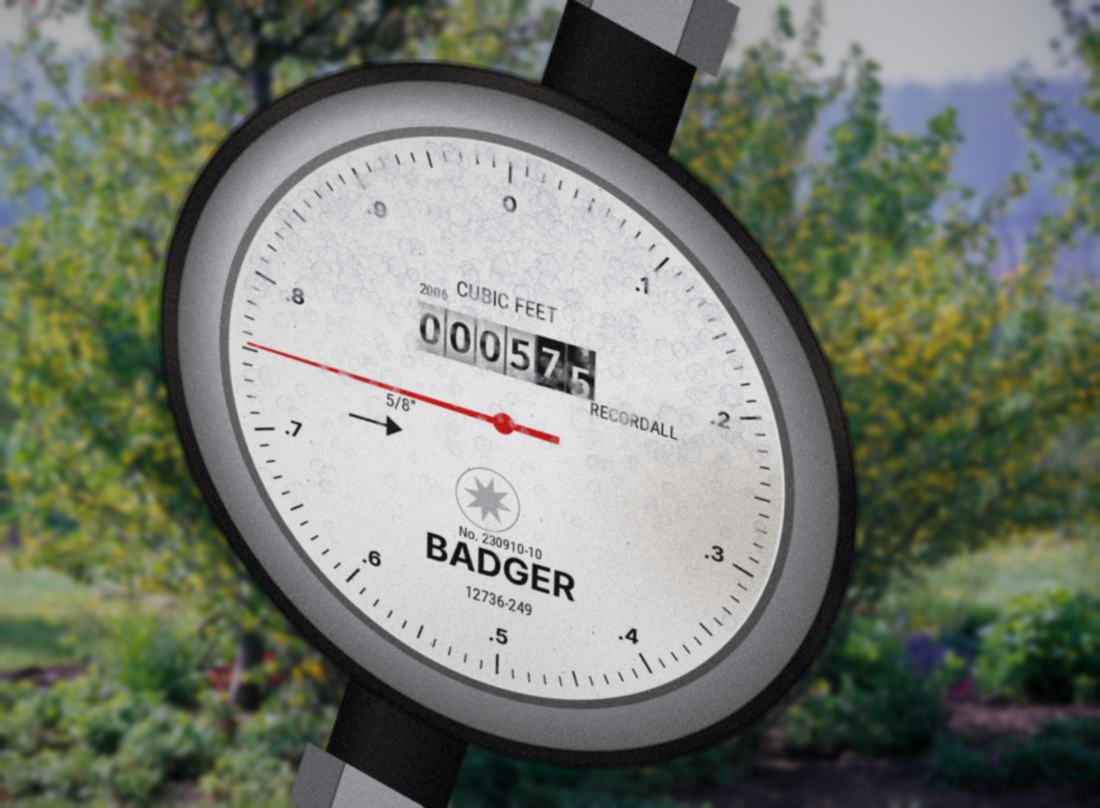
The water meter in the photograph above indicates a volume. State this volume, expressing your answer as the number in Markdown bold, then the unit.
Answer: **574.75** ft³
